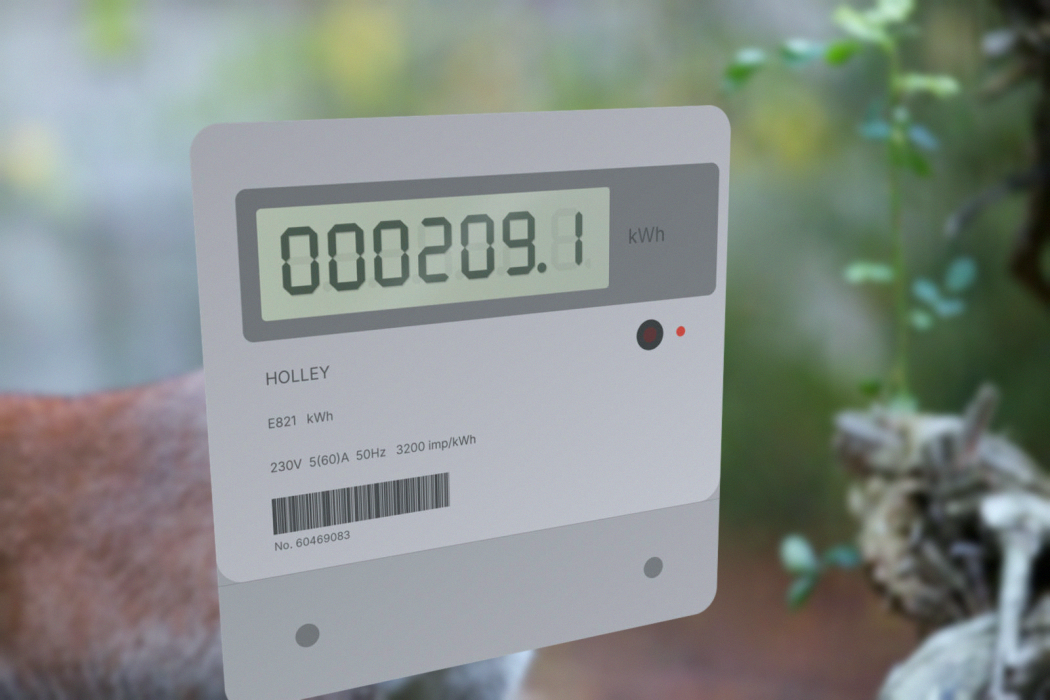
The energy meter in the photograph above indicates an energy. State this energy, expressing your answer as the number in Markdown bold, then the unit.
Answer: **209.1** kWh
